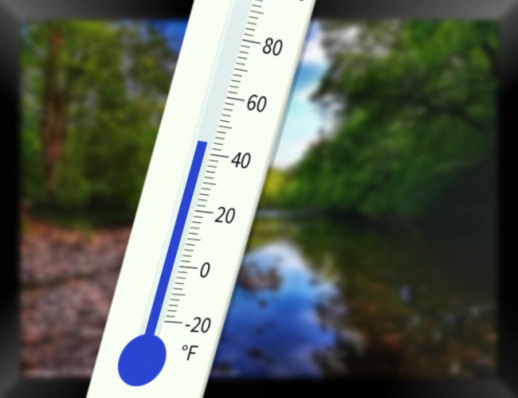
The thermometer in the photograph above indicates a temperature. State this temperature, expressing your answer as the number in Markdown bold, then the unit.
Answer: **44** °F
